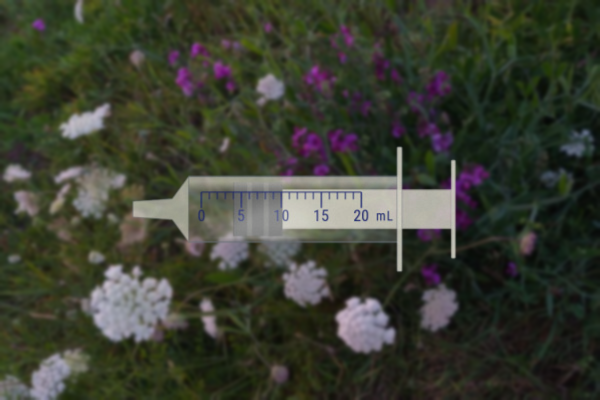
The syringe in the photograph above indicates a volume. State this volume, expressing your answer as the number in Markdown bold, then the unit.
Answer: **4** mL
